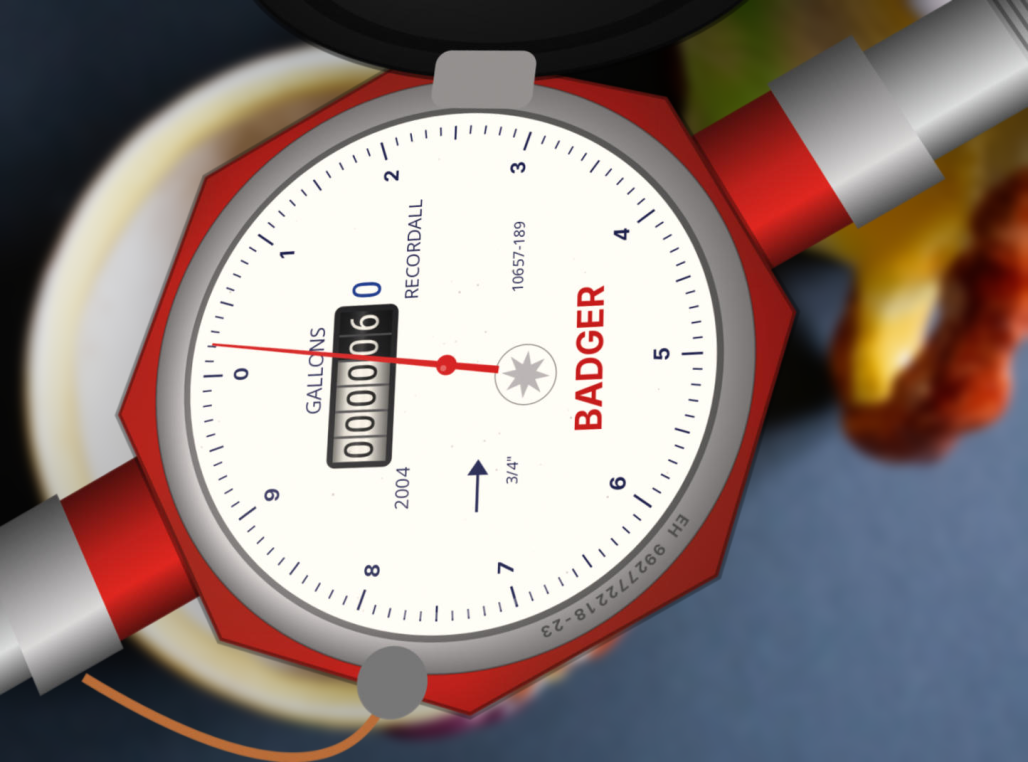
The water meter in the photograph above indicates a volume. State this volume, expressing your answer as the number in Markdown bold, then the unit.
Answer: **60.2** gal
